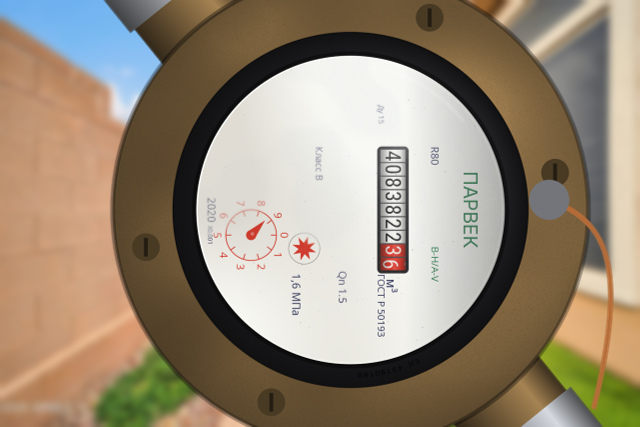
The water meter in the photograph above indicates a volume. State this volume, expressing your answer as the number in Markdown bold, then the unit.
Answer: **4083822.358** m³
